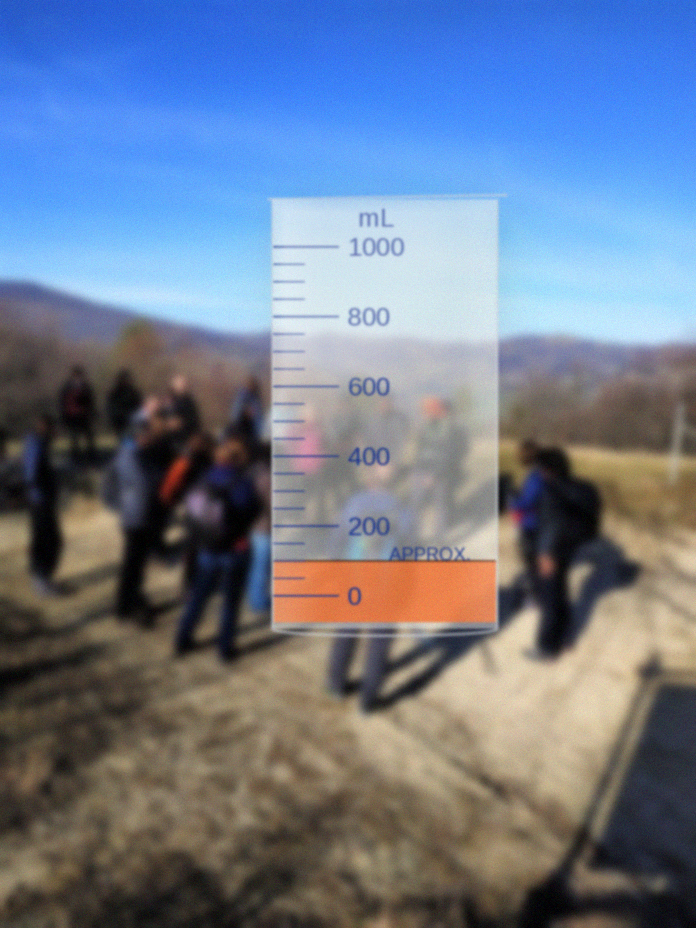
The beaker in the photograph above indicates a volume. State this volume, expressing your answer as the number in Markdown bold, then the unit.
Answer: **100** mL
